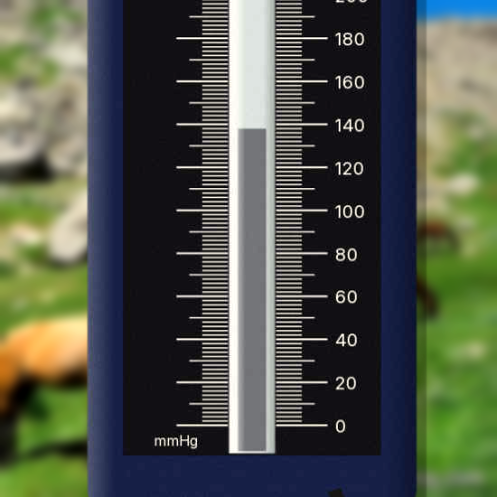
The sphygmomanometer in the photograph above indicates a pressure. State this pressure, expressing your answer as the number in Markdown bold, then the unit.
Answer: **138** mmHg
